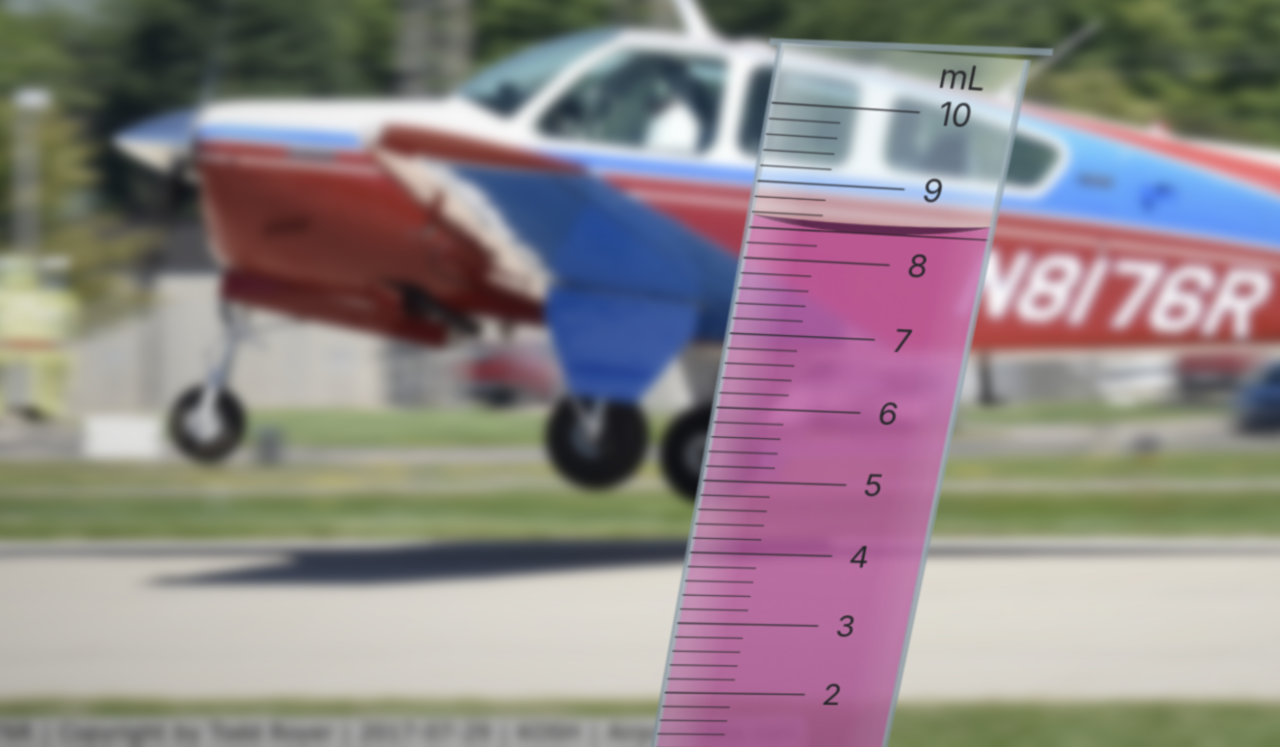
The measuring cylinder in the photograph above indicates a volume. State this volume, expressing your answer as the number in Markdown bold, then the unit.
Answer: **8.4** mL
